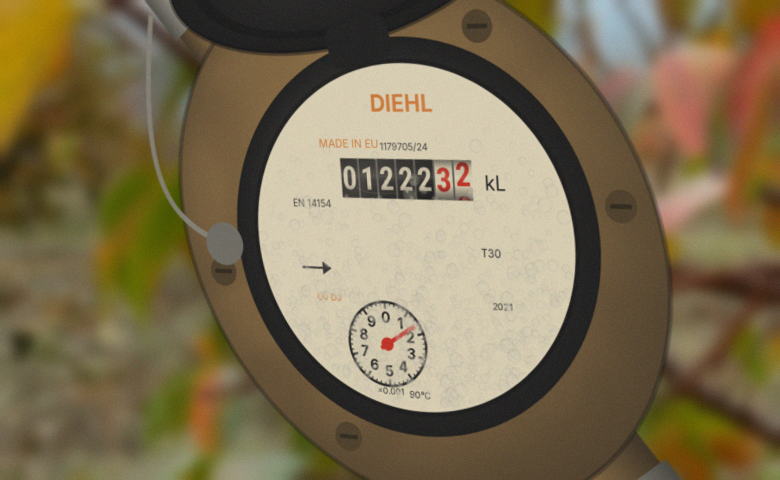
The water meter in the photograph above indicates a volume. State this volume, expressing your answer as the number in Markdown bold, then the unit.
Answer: **1222.321** kL
